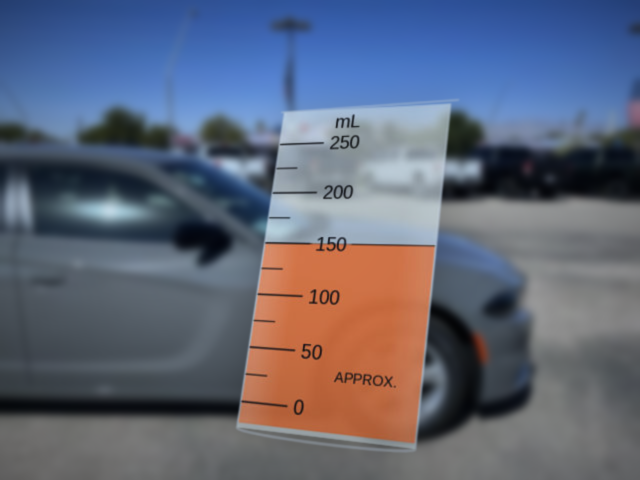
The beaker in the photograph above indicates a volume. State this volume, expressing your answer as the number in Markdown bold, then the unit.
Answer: **150** mL
